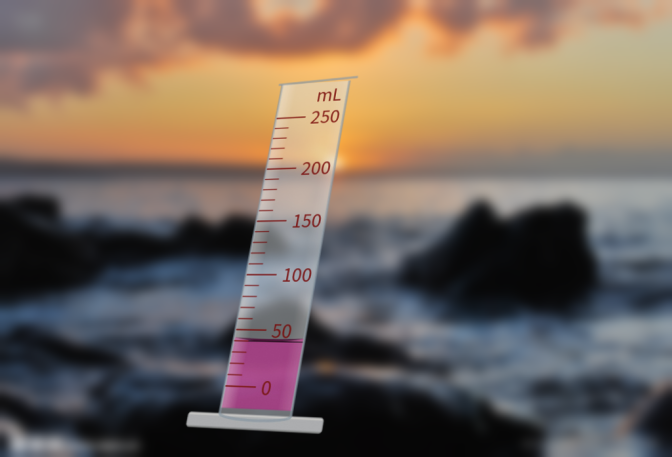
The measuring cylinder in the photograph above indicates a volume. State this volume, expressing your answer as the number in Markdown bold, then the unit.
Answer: **40** mL
